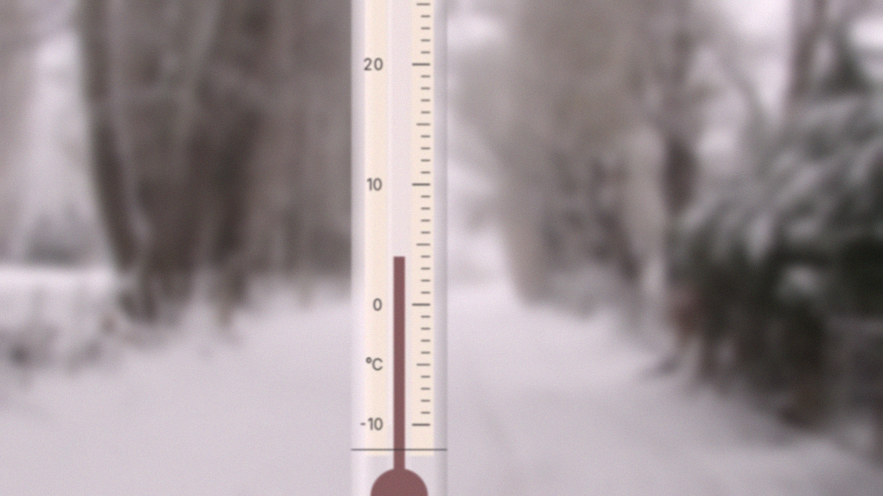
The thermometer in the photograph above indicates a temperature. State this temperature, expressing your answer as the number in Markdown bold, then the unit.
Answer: **4** °C
